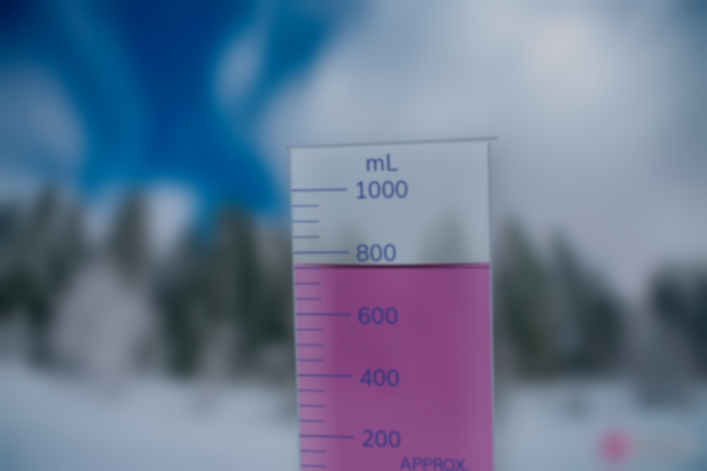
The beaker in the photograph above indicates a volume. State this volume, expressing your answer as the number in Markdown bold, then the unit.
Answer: **750** mL
